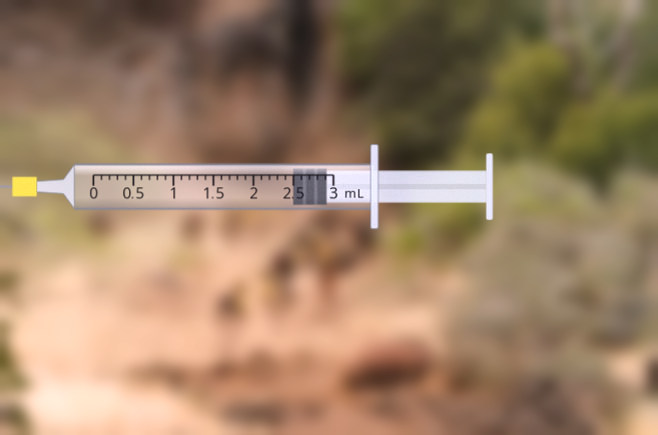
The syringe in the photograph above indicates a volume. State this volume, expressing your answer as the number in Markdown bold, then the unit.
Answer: **2.5** mL
